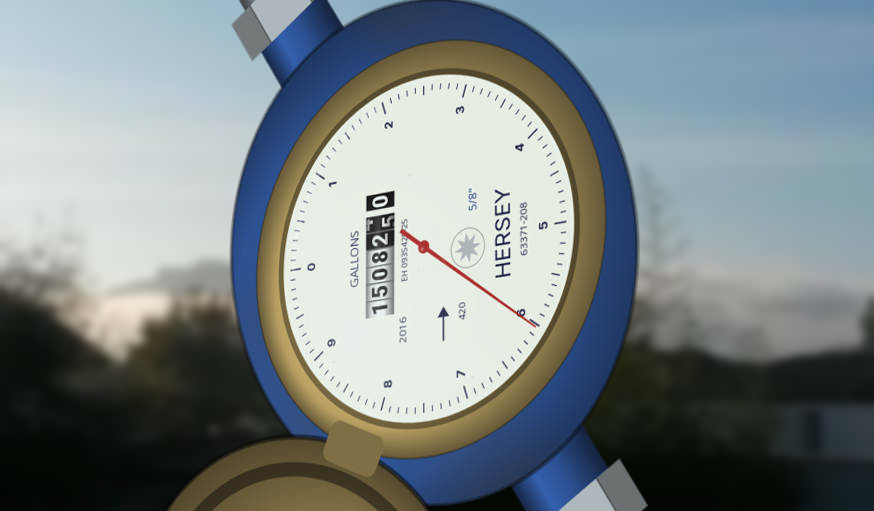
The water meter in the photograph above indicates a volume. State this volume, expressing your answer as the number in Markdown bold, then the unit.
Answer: **1508246.0** gal
